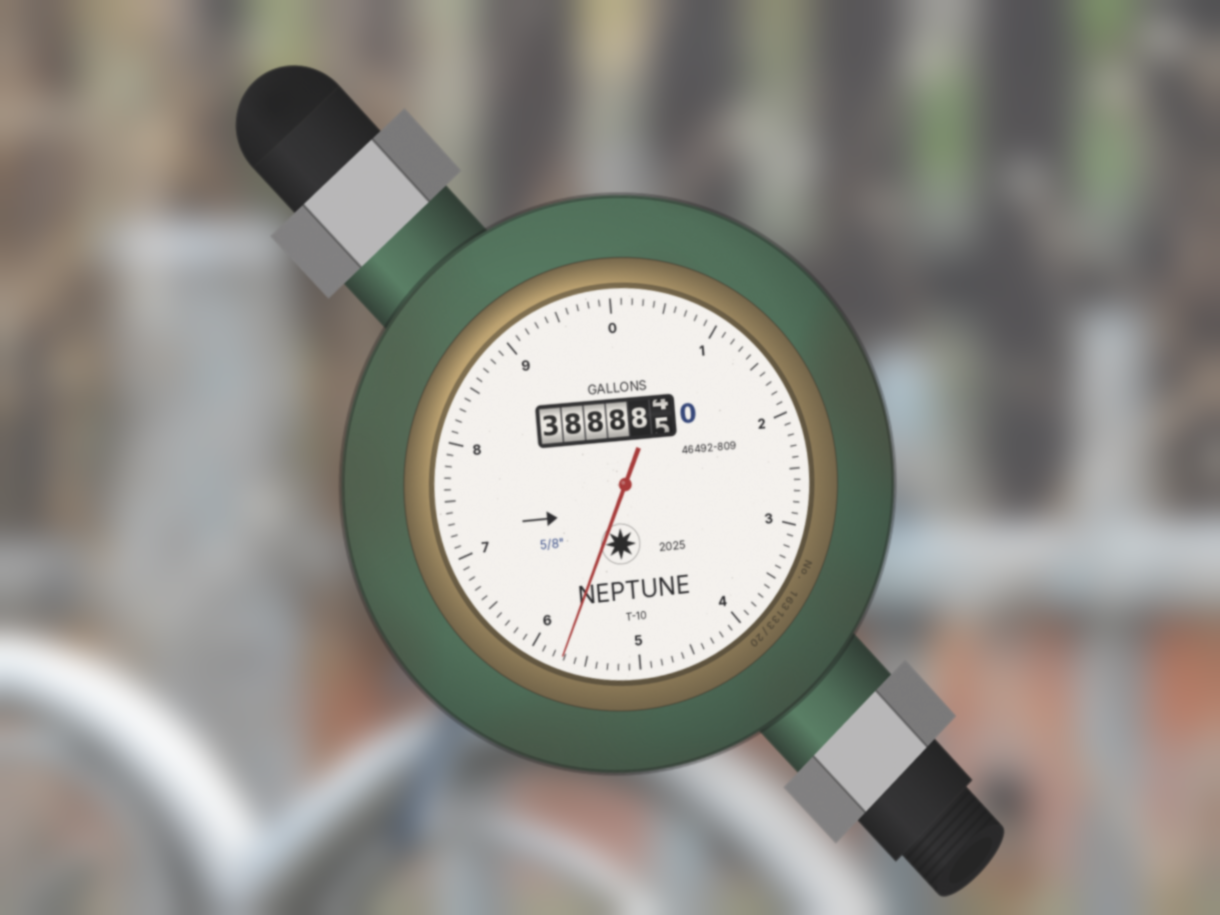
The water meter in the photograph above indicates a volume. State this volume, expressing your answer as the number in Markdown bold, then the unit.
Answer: **3888845.7** gal
